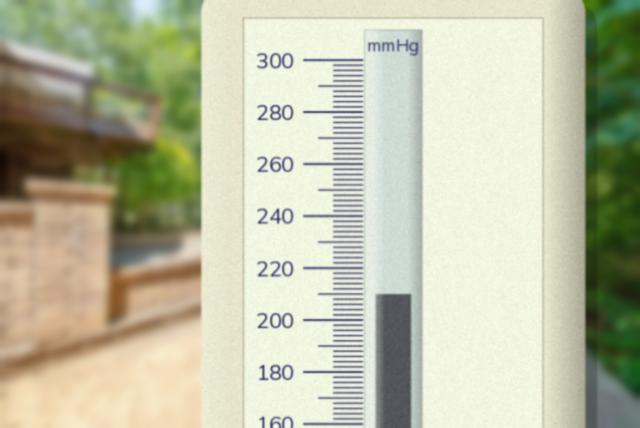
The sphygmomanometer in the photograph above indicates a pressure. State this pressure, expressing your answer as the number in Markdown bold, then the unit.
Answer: **210** mmHg
